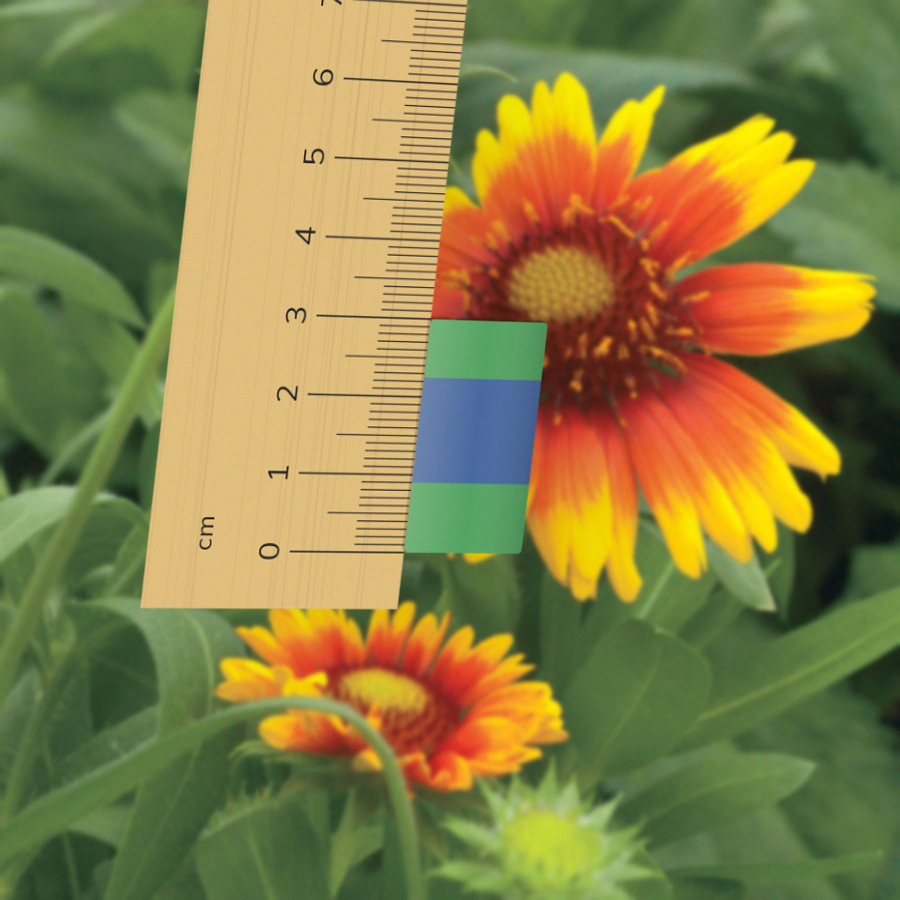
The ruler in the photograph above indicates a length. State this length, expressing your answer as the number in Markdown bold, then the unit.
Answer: **3** cm
